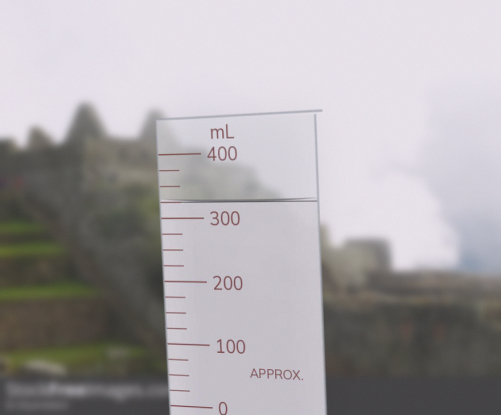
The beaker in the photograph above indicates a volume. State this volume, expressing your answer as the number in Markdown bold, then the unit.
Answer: **325** mL
